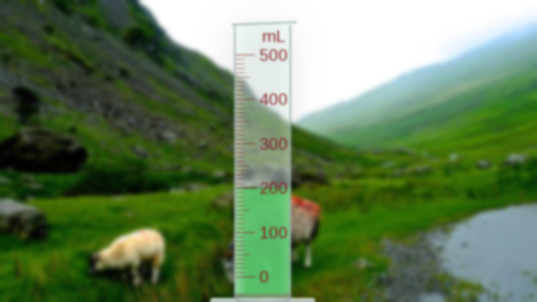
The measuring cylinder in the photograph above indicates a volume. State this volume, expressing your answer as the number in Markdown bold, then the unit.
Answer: **200** mL
